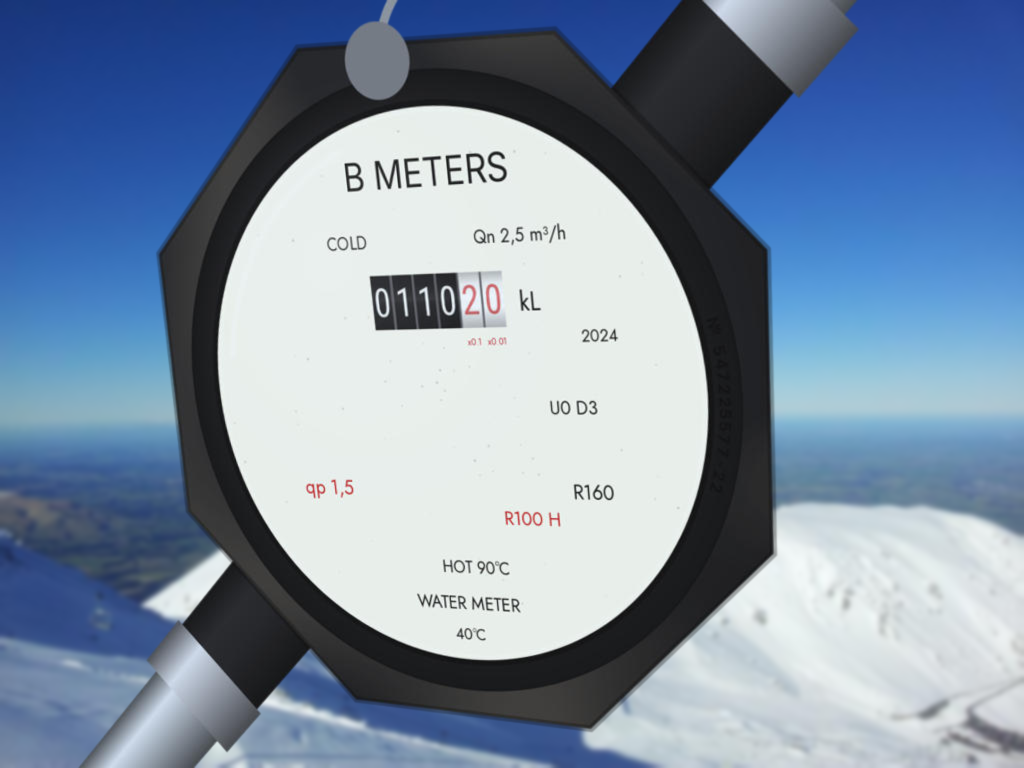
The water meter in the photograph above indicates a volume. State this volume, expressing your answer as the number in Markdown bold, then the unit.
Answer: **110.20** kL
